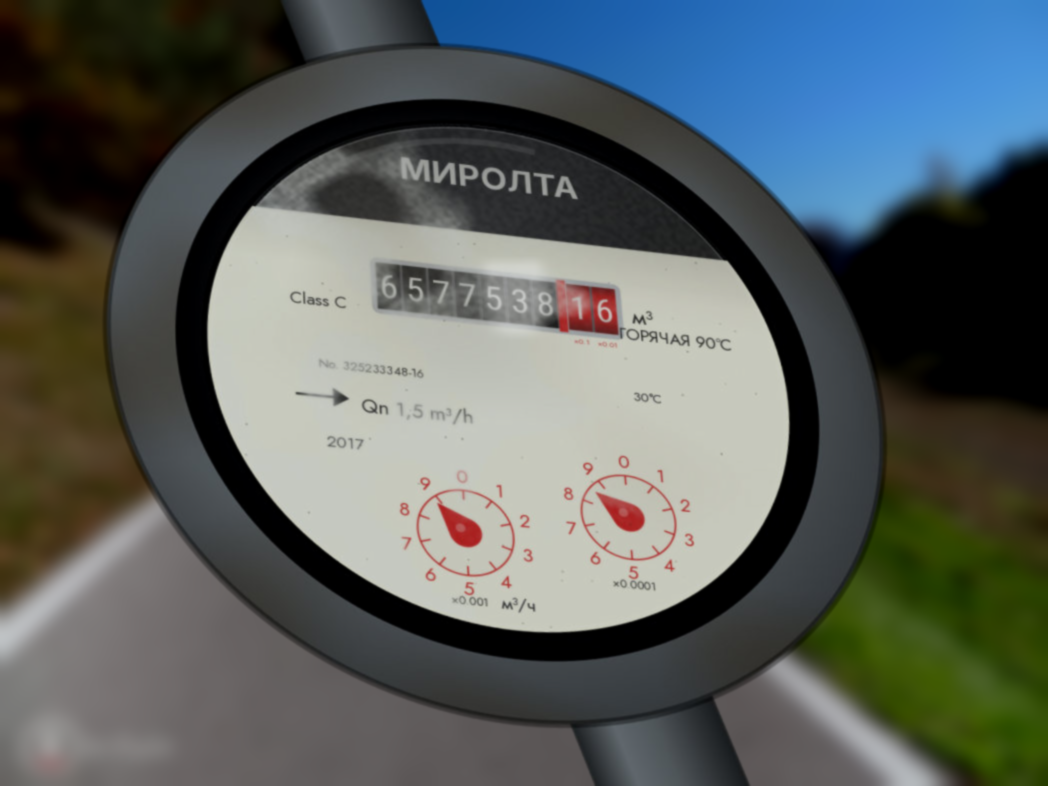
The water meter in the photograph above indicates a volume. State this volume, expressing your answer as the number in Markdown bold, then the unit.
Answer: **6577538.1688** m³
